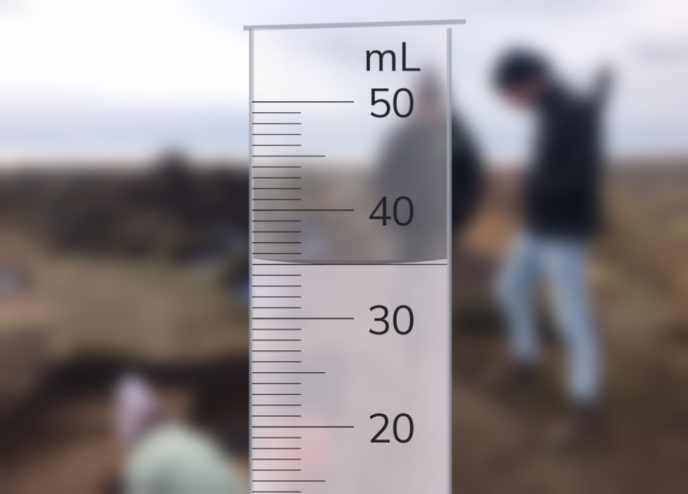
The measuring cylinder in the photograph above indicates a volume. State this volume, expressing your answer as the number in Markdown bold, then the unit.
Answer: **35** mL
